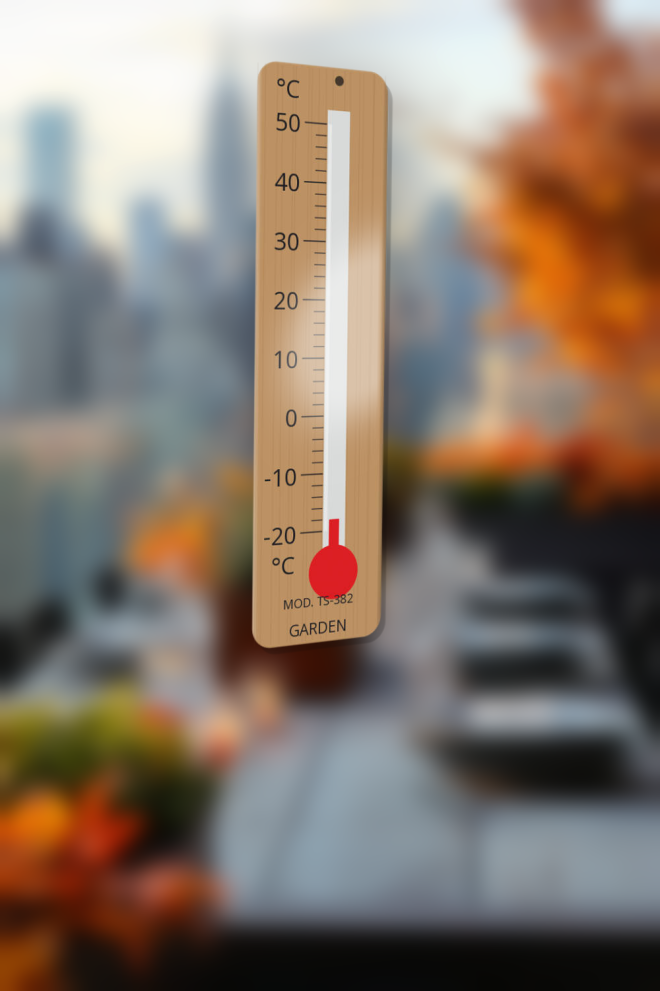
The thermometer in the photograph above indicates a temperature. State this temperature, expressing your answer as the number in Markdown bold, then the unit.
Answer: **-18** °C
